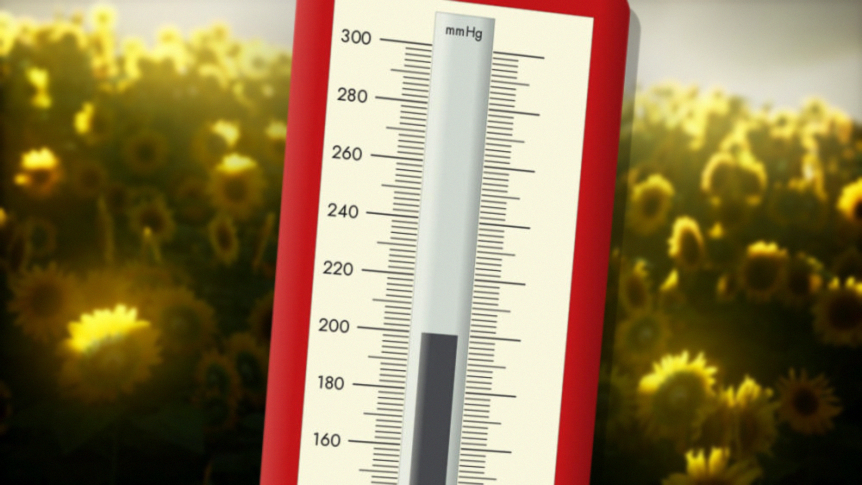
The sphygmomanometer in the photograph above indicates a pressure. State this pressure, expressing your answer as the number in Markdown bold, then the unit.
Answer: **200** mmHg
